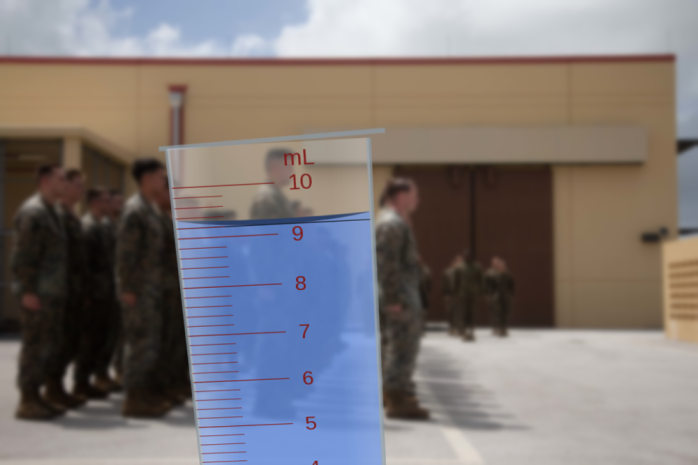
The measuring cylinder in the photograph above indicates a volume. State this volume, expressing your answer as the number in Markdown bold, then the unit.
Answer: **9.2** mL
